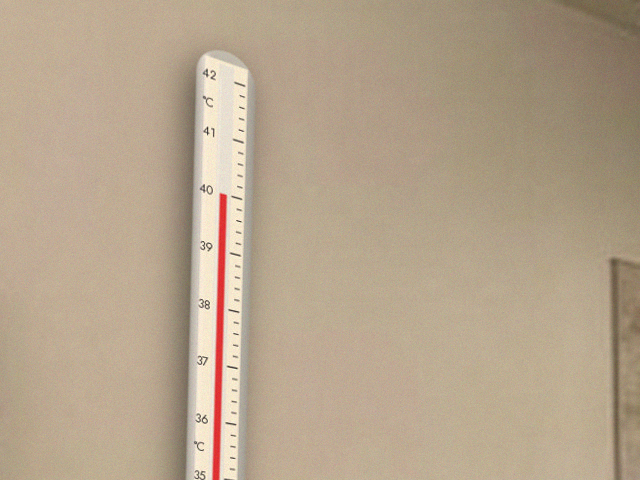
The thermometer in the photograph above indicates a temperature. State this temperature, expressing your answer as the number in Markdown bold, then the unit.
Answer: **40** °C
